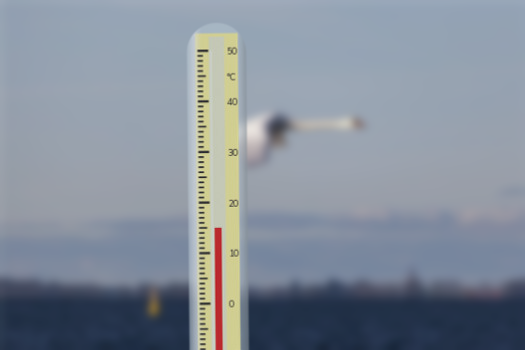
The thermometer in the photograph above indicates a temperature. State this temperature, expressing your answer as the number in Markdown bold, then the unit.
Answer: **15** °C
